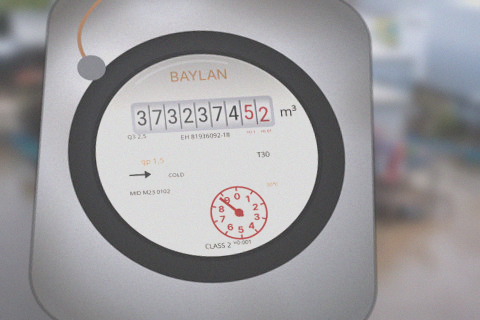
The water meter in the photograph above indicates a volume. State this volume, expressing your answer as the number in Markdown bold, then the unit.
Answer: **3732374.518** m³
